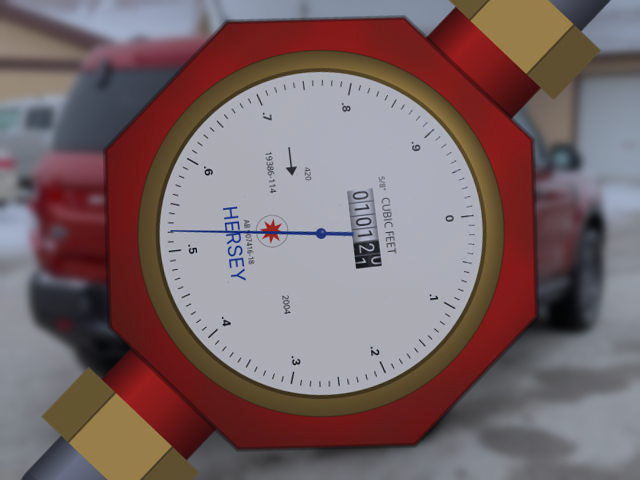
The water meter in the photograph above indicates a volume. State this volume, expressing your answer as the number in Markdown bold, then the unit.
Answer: **10120.52** ft³
